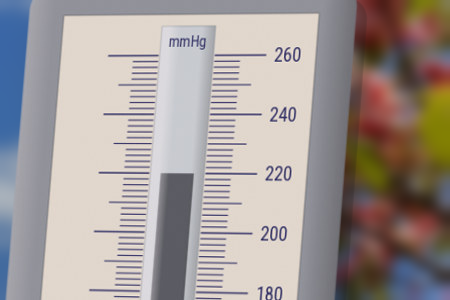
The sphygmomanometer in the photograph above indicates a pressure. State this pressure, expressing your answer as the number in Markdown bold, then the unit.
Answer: **220** mmHg
